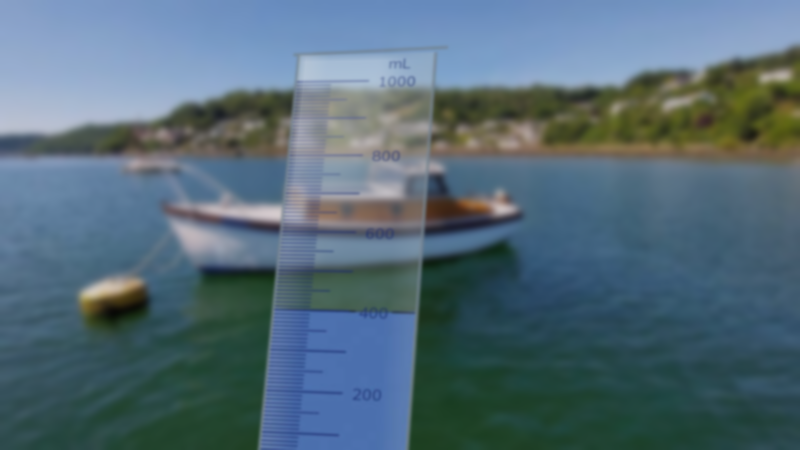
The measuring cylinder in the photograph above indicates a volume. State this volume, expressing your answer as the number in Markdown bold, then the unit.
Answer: **400** mL
